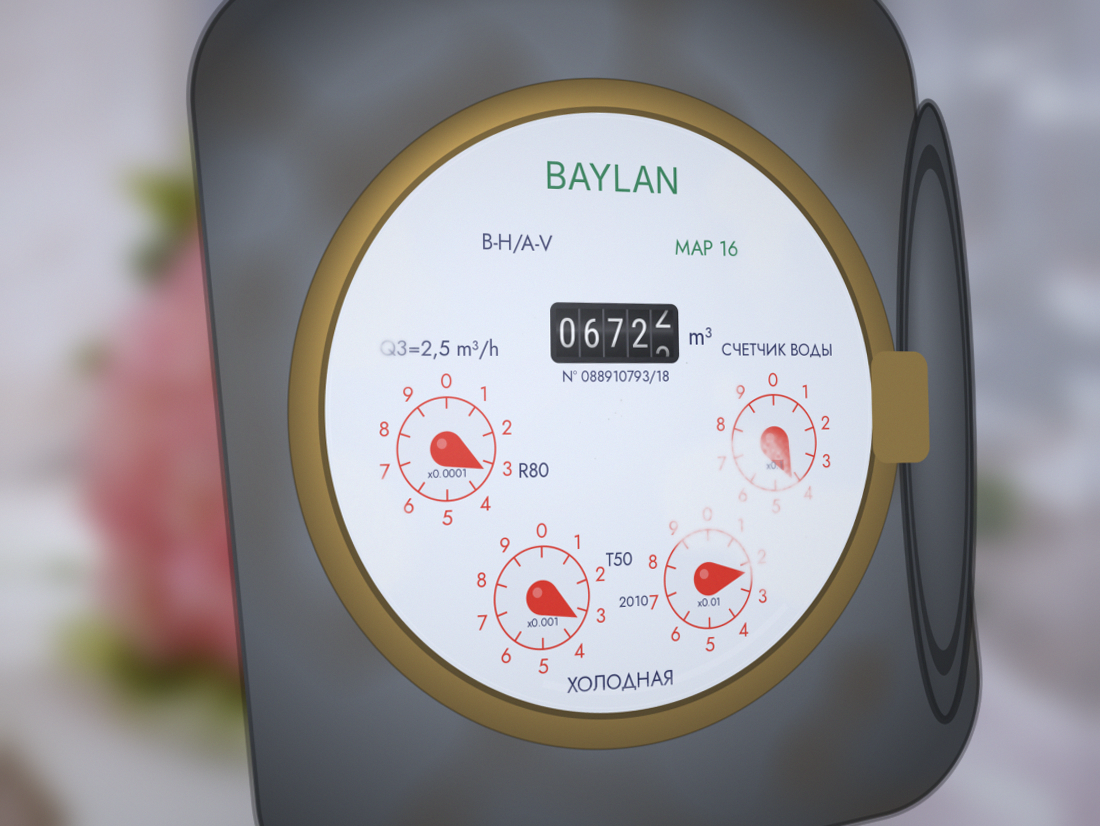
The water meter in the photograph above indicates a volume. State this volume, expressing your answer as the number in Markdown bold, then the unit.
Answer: **6722.4233** m³
